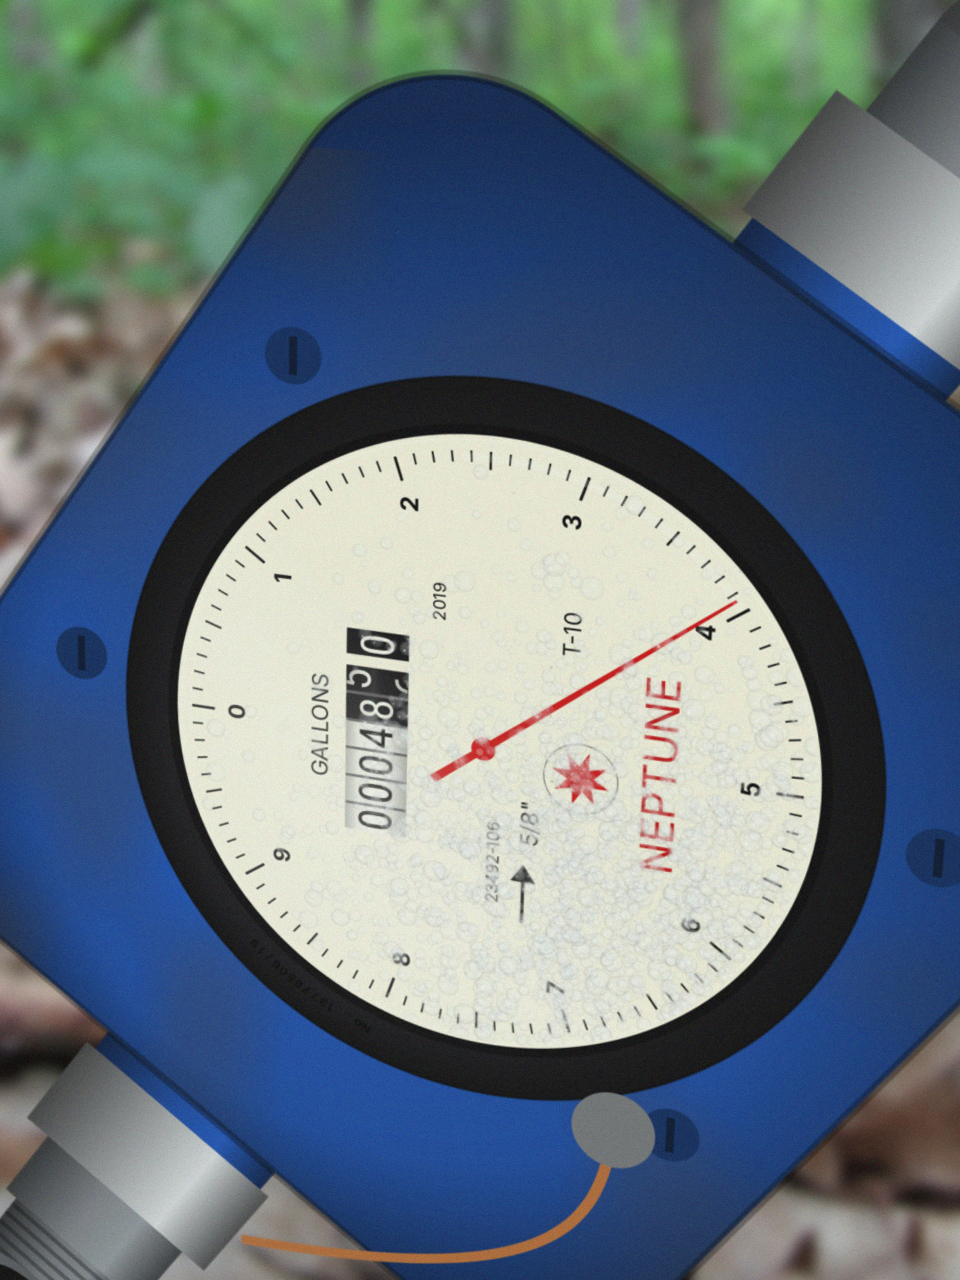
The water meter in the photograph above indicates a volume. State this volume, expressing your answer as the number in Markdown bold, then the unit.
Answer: **4853.9** gal
